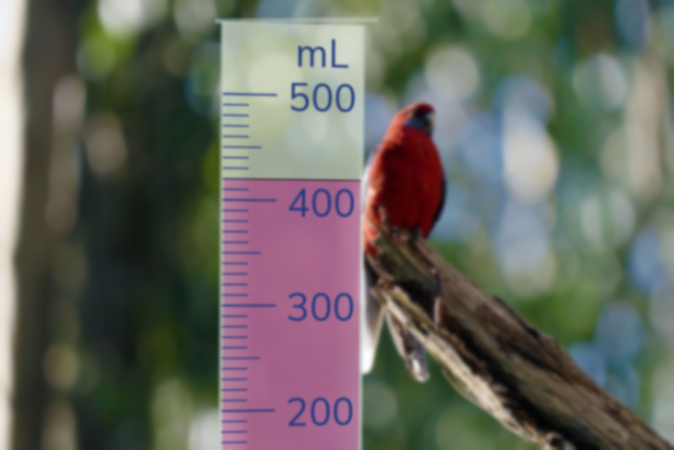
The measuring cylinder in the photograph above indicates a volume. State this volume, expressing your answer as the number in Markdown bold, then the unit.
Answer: **420** mL
